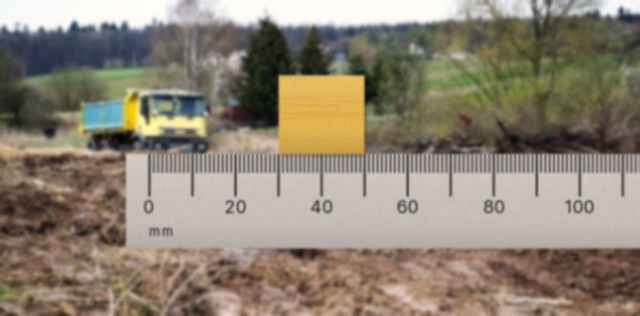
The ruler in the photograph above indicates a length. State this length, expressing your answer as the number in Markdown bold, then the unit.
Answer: **20** mm
